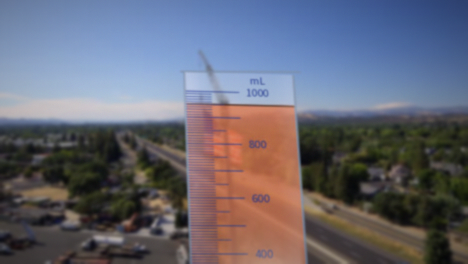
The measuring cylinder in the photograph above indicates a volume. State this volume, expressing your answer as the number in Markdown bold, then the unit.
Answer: **950** mL
